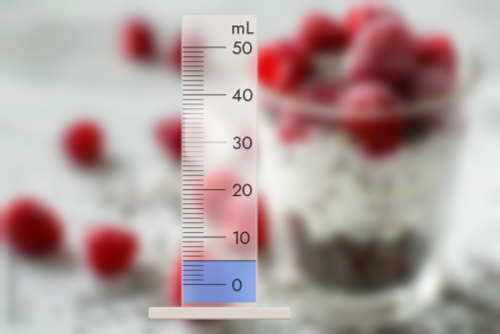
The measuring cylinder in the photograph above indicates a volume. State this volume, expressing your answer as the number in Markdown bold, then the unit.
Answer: **5** mL
